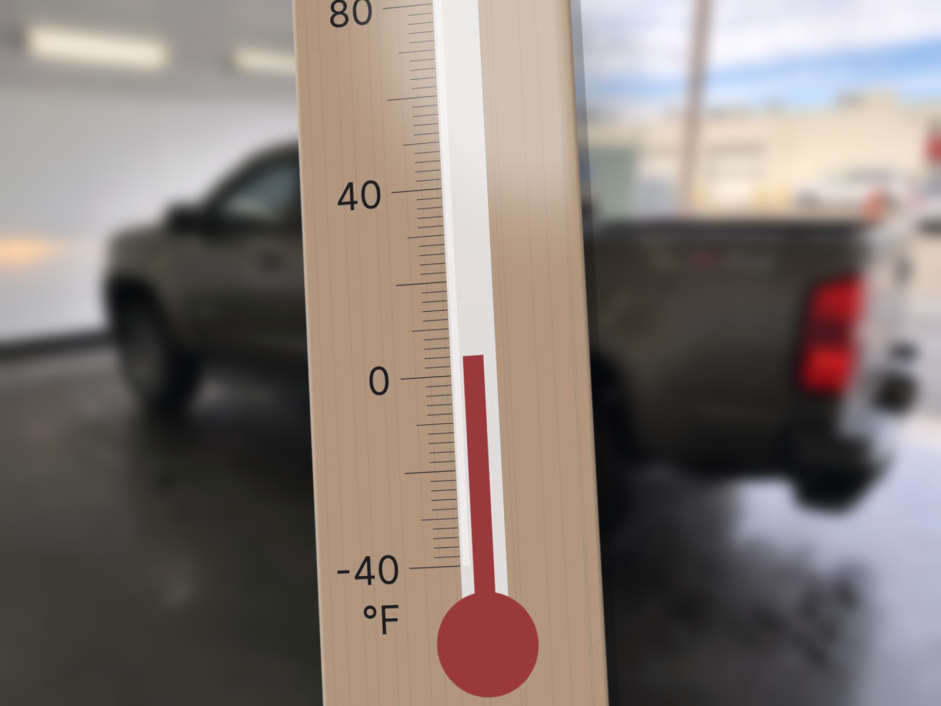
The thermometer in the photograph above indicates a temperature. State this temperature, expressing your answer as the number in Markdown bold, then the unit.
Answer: **4** °F
